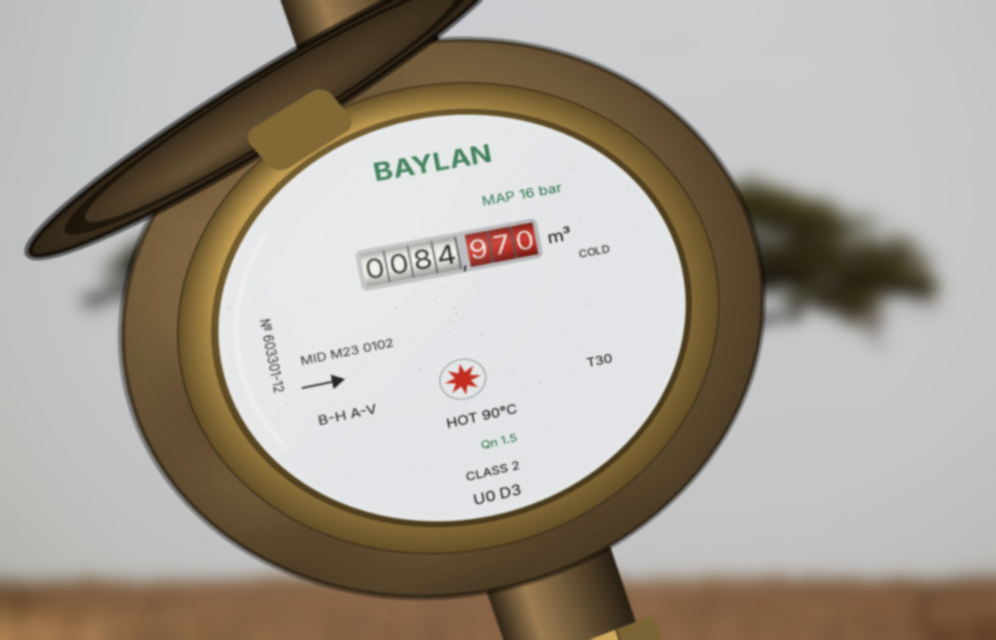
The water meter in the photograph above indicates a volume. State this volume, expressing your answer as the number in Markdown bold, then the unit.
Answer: **84.970** m³
